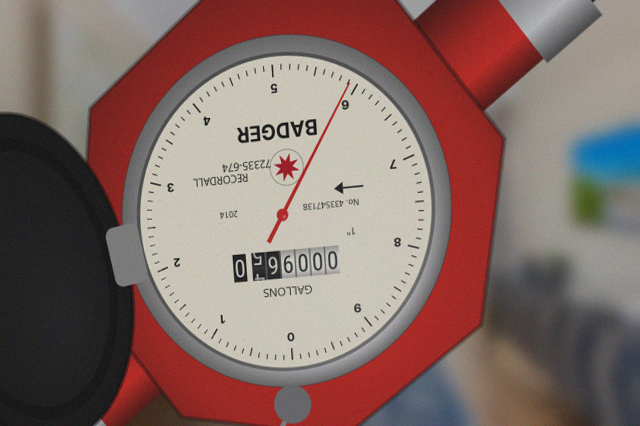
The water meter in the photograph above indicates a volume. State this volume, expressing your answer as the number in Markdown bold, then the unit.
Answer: **9645.9** gal
